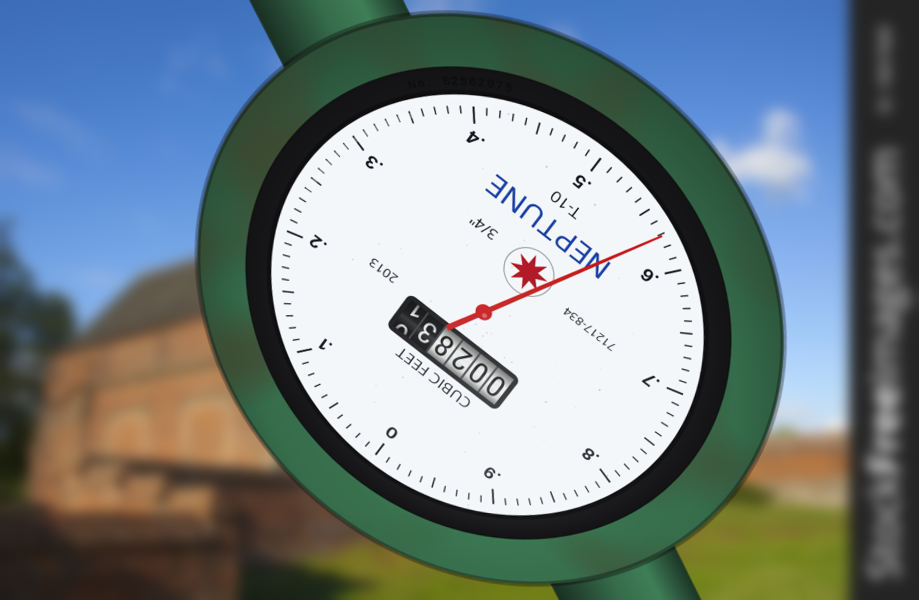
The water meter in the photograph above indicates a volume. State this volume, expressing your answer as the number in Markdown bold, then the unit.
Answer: **2830.57** ft³
